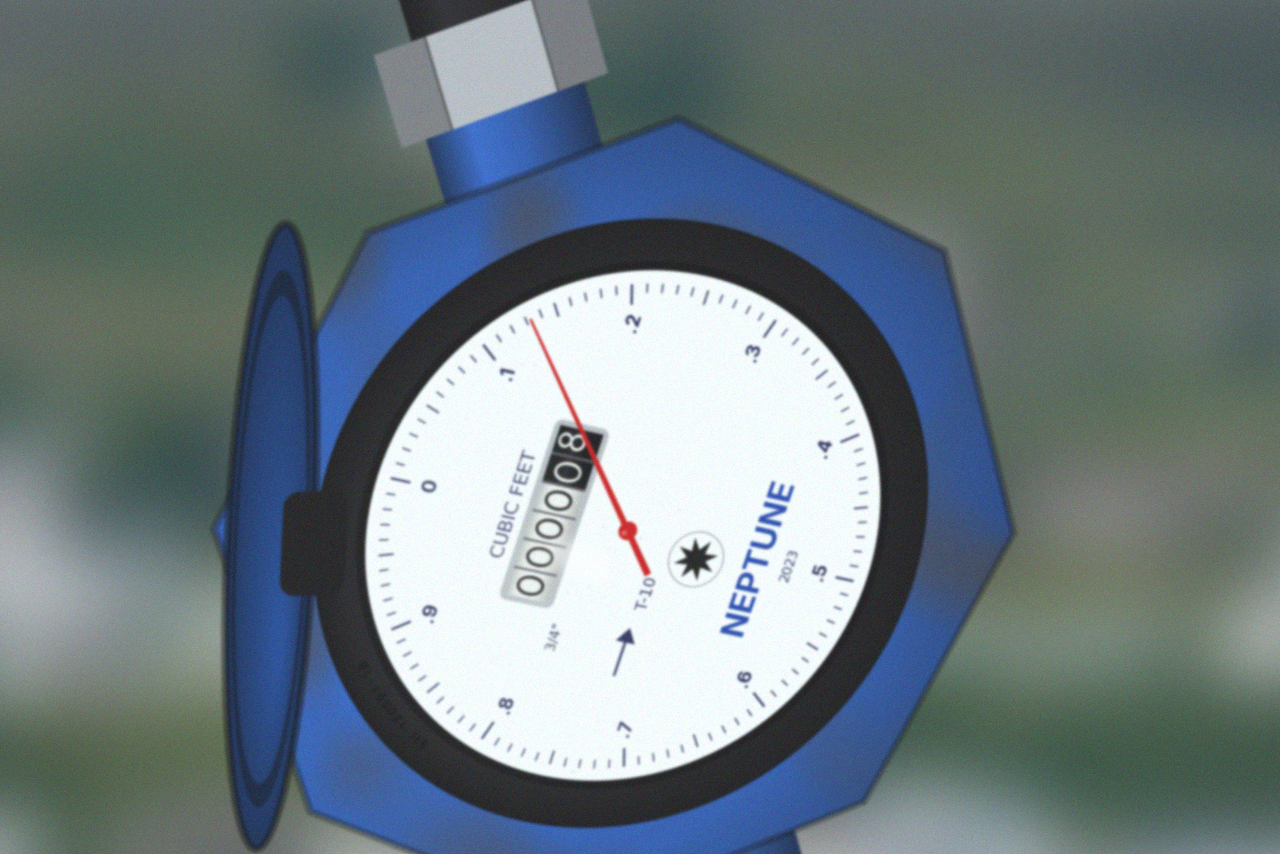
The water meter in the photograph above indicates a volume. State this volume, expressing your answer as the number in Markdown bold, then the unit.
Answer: **8.13** ft³
